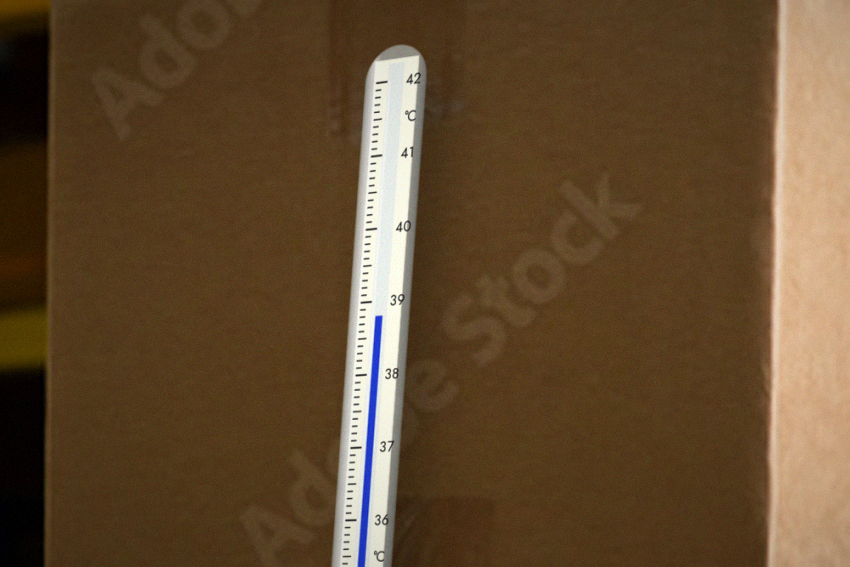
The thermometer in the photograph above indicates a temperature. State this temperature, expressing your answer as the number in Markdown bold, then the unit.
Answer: **38.8** °C
